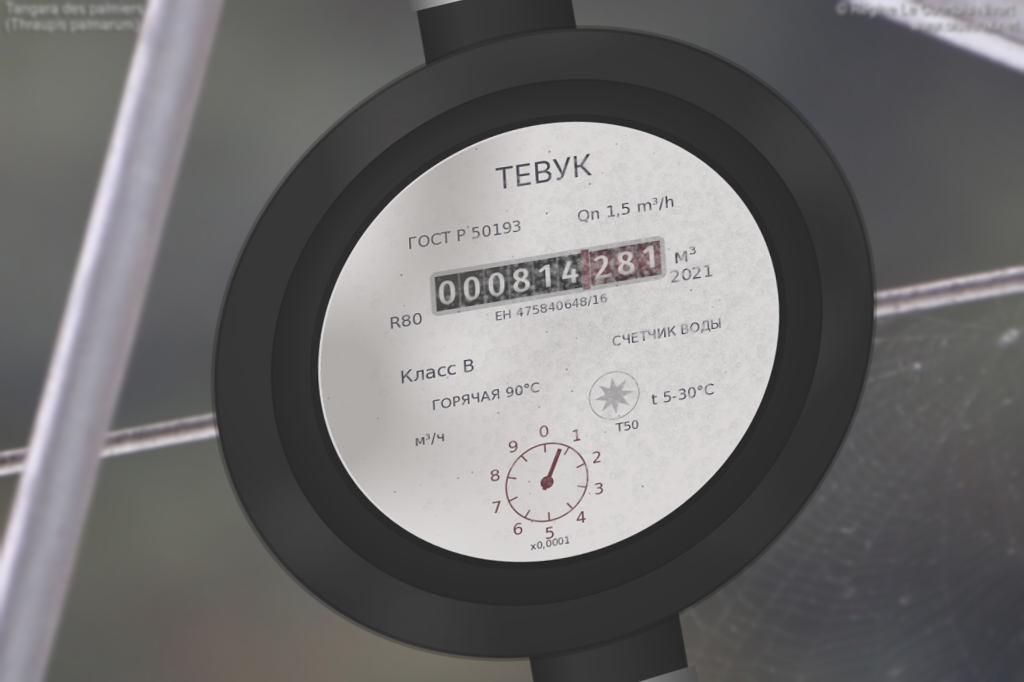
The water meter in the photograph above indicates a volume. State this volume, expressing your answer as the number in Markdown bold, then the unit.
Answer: **814.2810** m³
